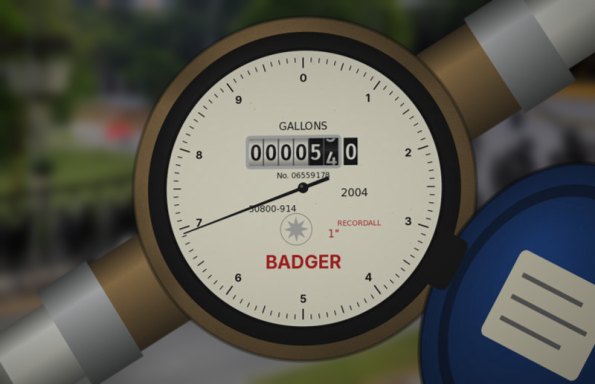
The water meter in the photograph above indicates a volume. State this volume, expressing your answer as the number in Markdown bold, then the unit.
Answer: **536.9** gal
